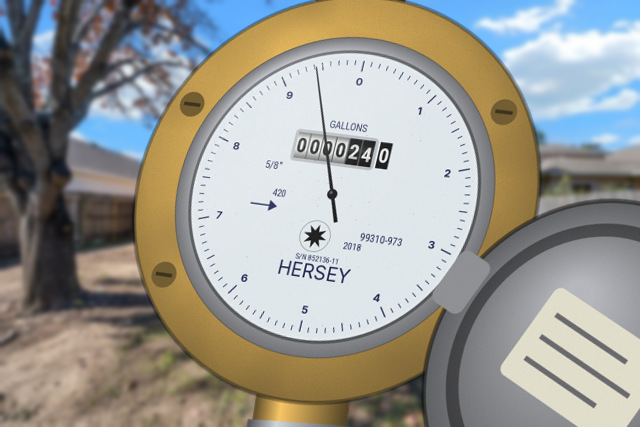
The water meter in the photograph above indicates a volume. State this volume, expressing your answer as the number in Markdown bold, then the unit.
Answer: **239.4** gal
